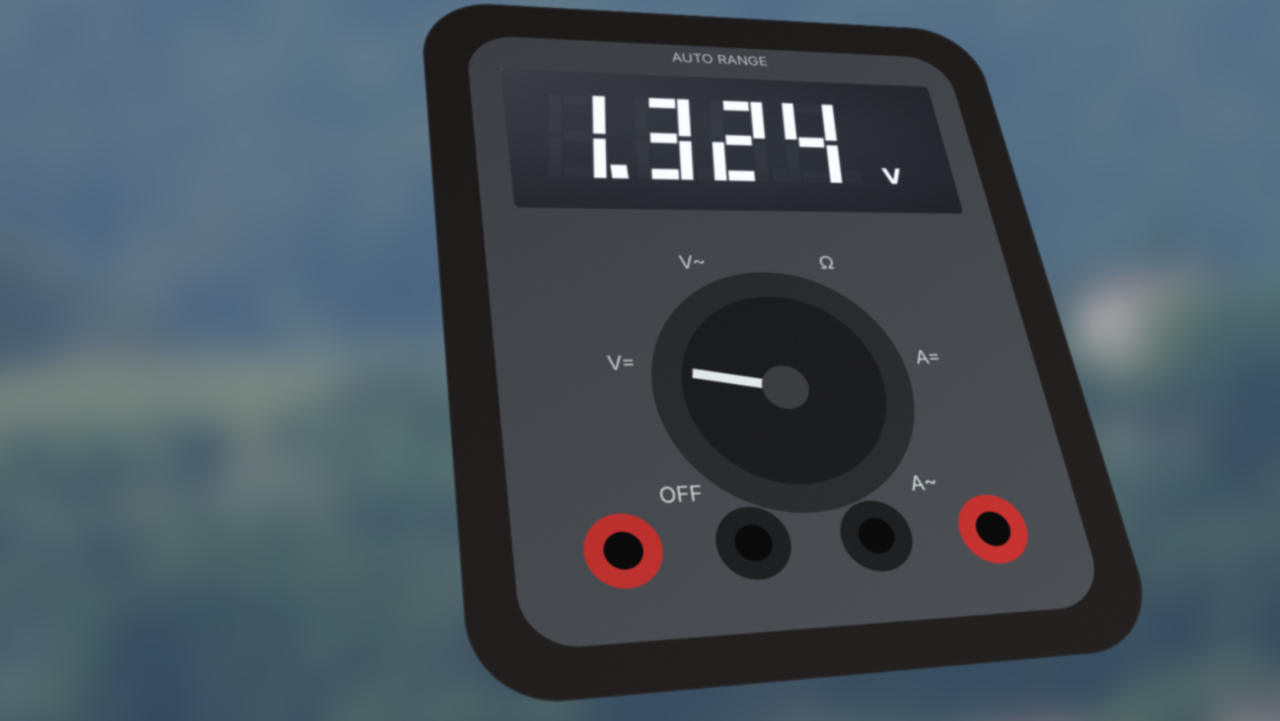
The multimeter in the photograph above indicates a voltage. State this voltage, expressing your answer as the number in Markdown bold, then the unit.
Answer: **1.324** V
